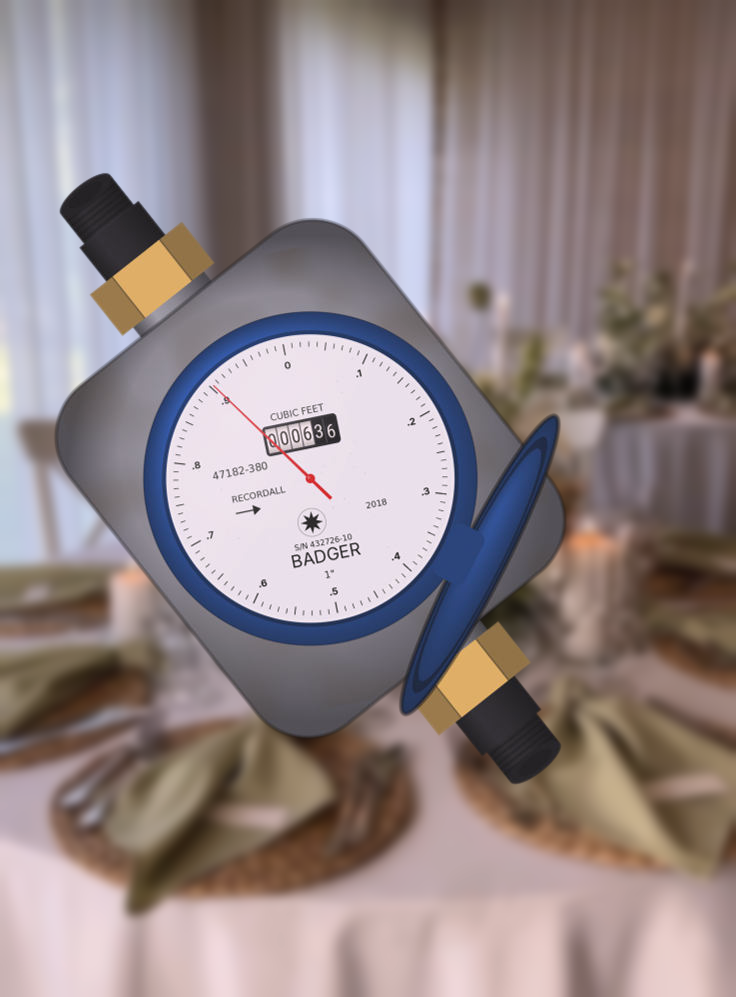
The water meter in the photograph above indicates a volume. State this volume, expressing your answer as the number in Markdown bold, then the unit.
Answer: **635.90** ft³
